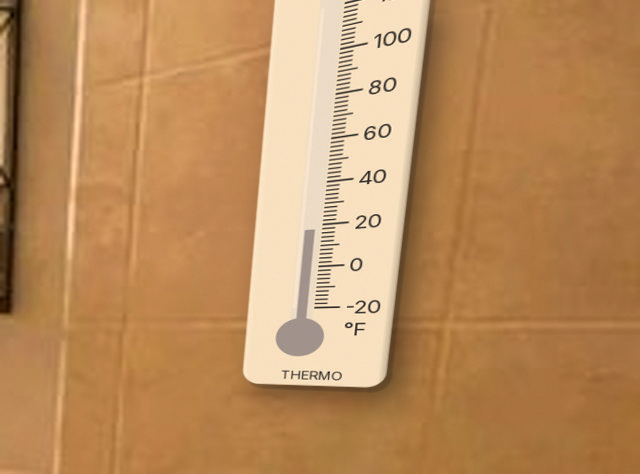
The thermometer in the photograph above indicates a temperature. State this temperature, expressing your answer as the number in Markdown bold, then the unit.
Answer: **18** °F
